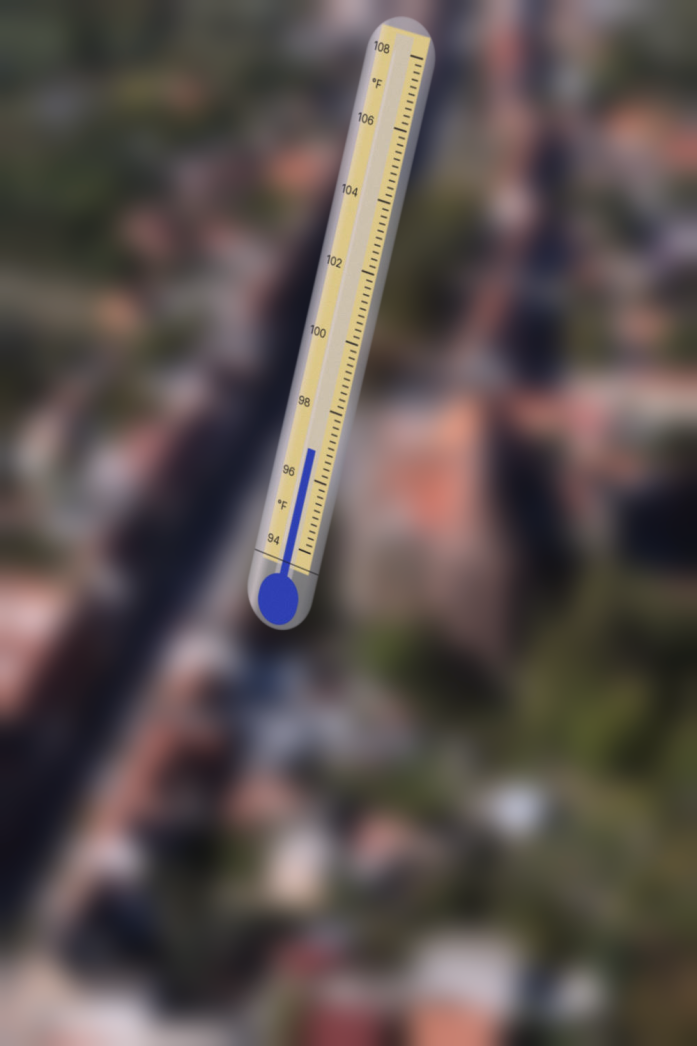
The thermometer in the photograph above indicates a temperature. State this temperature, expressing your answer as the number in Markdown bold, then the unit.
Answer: **96.8** °F
